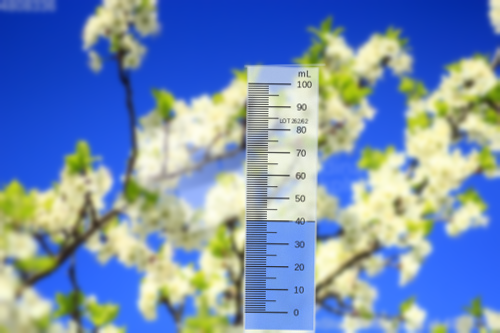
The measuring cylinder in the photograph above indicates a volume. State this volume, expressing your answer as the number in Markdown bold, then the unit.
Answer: **40** mL
